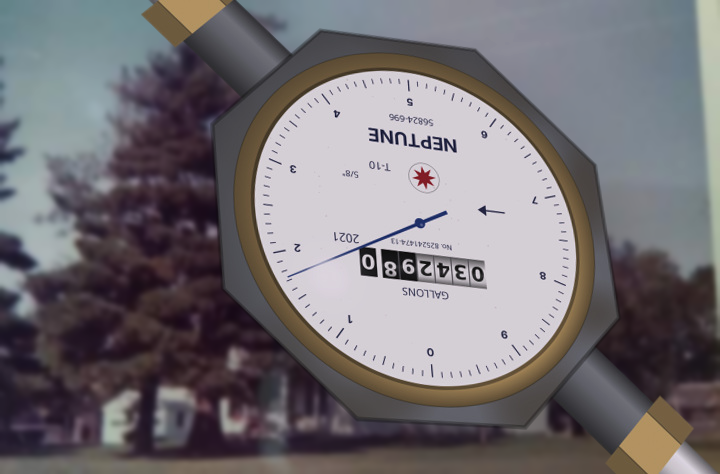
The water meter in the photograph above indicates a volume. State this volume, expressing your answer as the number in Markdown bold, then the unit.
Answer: **342981.7** gal
